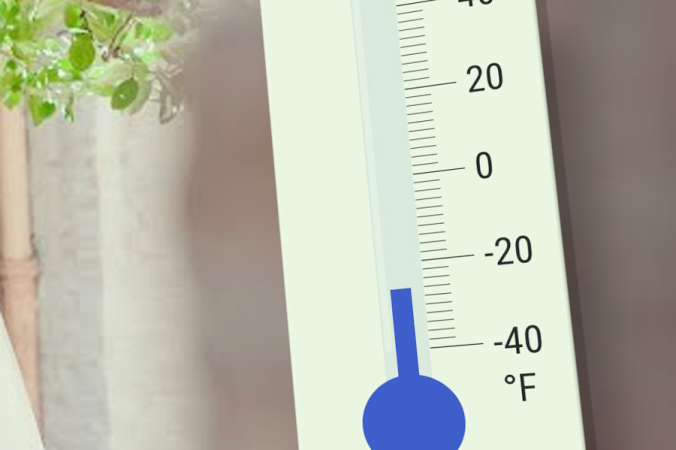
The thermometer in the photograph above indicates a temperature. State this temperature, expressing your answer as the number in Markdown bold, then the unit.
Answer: **-26** °F
